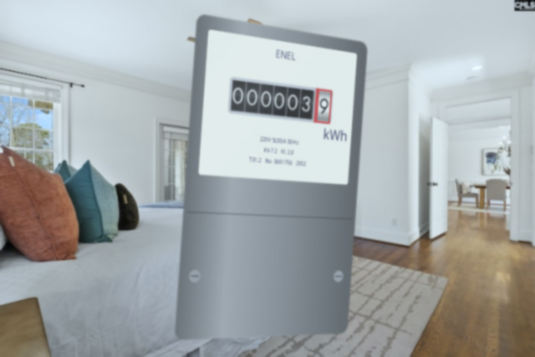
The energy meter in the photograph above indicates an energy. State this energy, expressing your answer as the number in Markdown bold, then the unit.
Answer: **3.9** kWh
